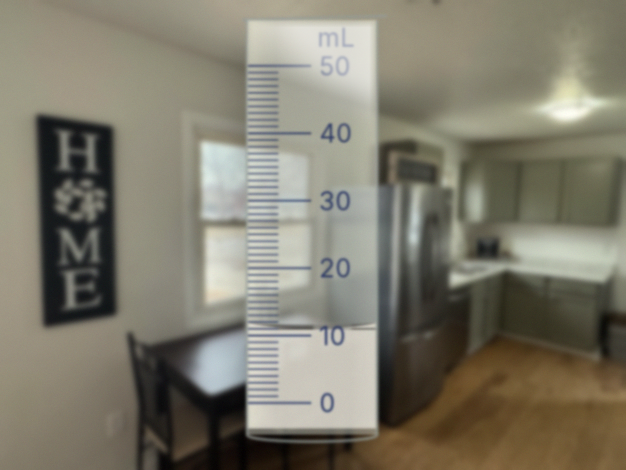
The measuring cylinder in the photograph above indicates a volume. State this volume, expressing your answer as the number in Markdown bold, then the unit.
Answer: **11** mL
